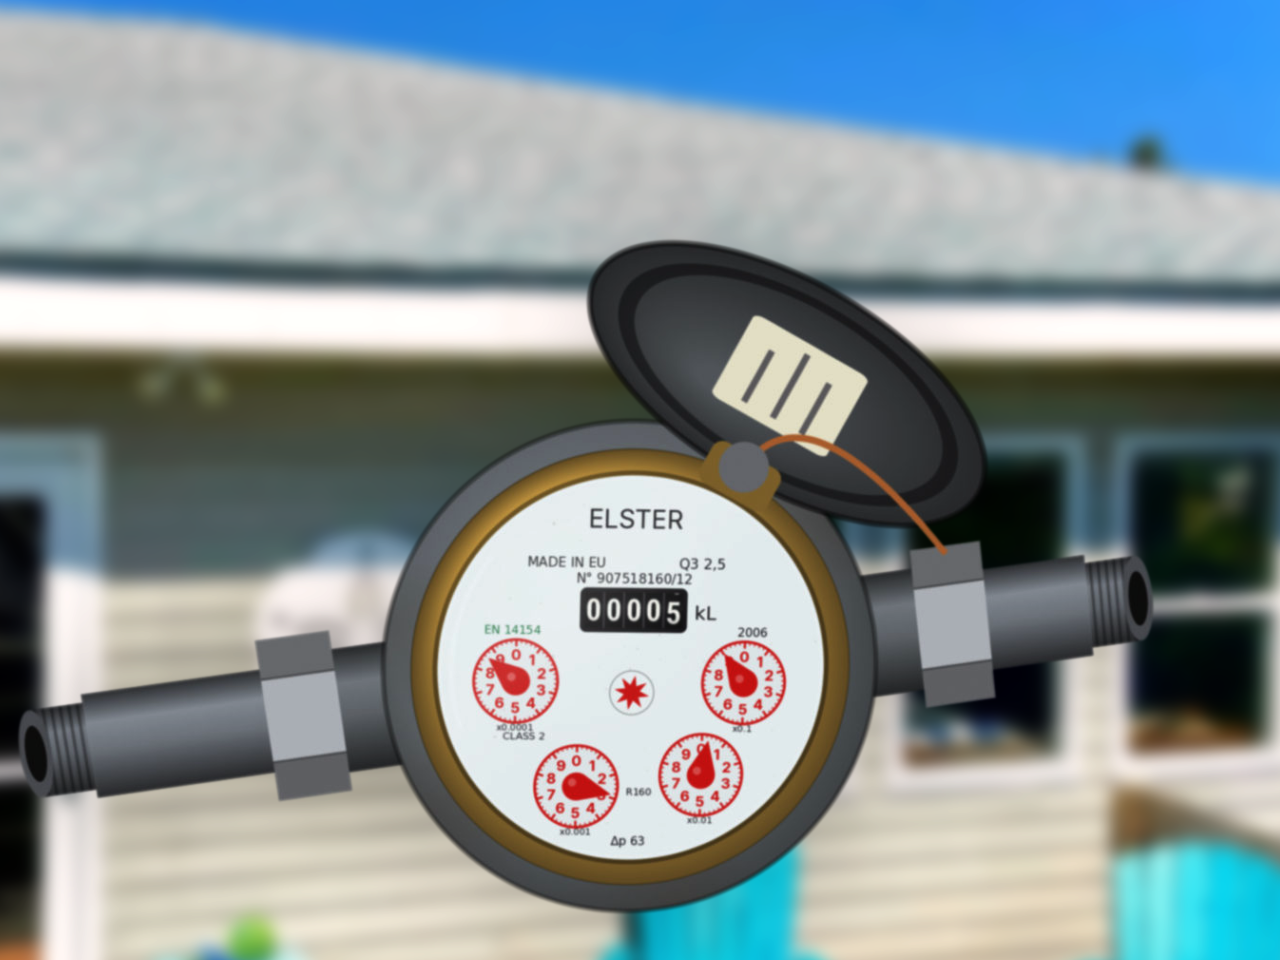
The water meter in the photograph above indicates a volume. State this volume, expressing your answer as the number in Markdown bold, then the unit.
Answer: **4.9028** kL
